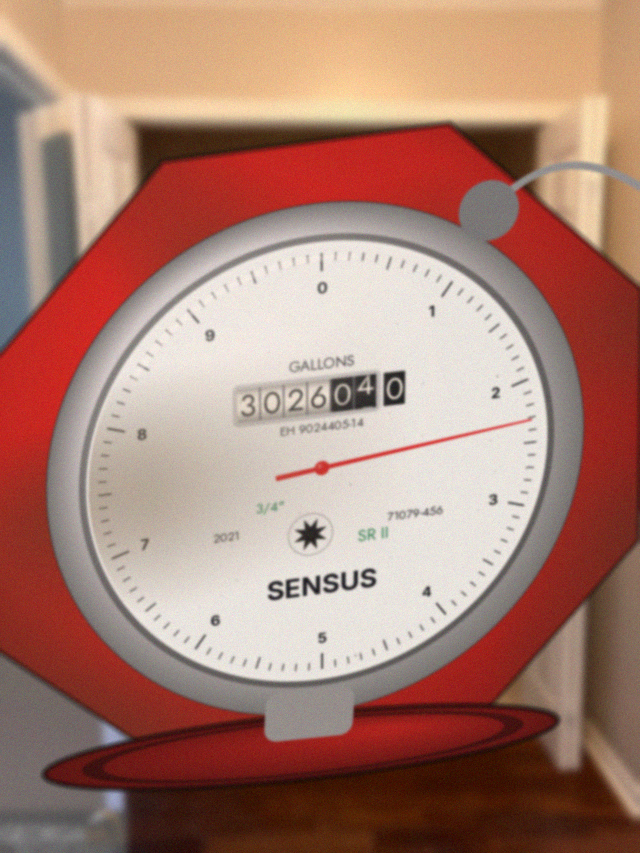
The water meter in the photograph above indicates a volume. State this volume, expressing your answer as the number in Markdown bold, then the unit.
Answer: **3026042.3** gal
